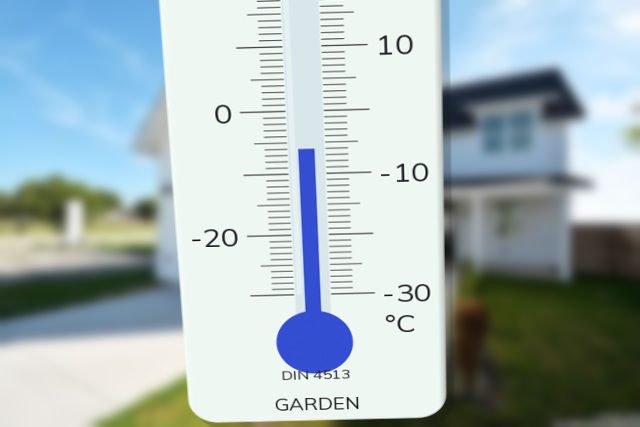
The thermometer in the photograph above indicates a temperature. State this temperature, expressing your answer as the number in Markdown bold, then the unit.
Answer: **-6** °C
